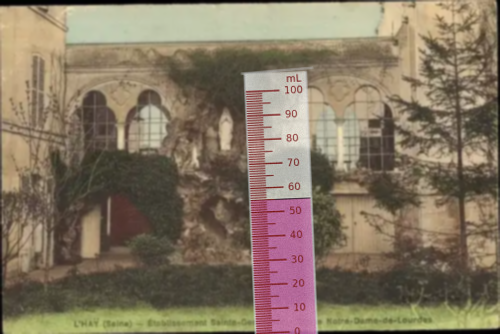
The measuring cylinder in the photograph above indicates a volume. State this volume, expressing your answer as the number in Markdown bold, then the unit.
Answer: **55** mL
